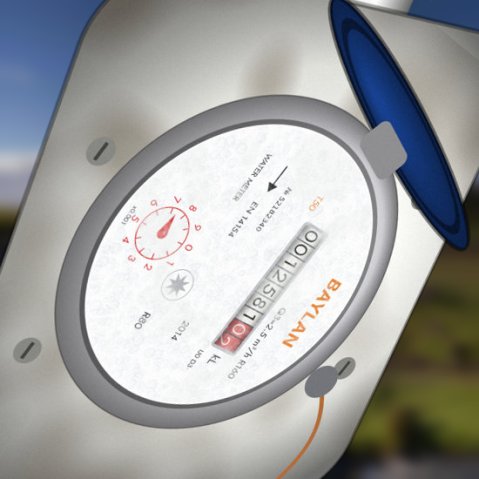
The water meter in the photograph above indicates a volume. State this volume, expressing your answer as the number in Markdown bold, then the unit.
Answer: **12581.017** kL
